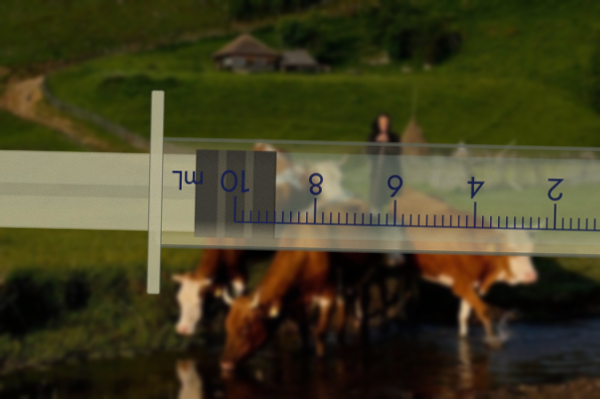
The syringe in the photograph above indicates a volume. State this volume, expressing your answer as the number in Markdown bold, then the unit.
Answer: **9** mL
